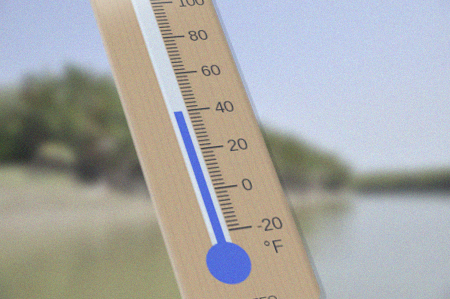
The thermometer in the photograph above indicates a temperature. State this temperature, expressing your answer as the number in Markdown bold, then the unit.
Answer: **40** °F
